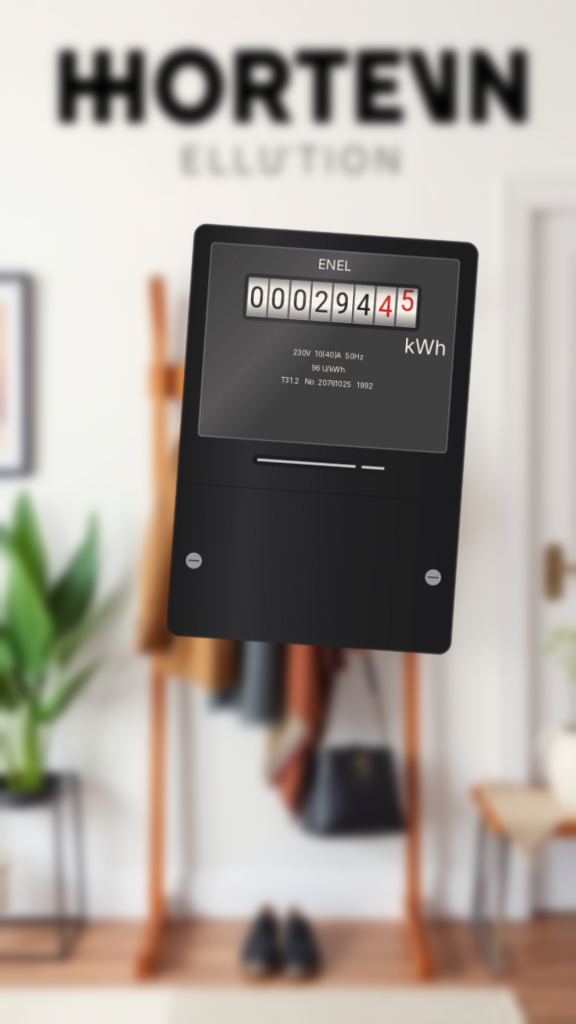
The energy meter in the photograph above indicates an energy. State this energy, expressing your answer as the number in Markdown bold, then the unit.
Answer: **294.45** kWh
